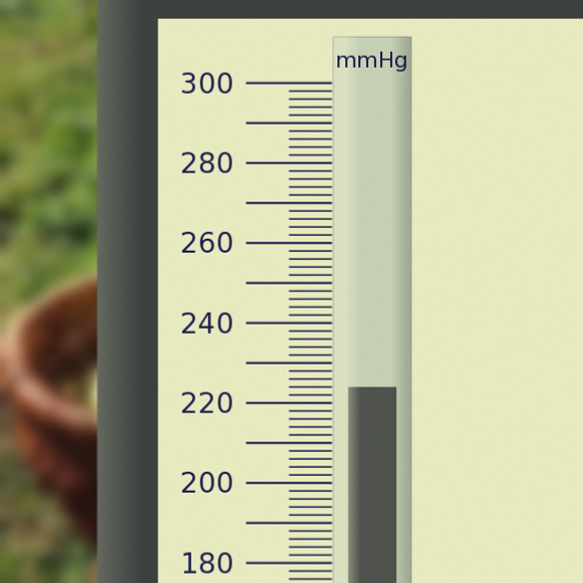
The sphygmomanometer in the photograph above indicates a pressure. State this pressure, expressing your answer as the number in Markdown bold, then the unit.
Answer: **224** mmHg
